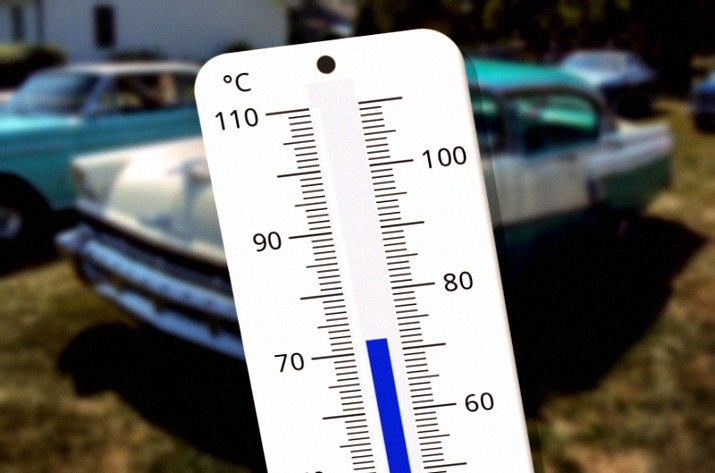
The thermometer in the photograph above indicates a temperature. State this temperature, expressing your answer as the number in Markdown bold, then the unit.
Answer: **72** °C
